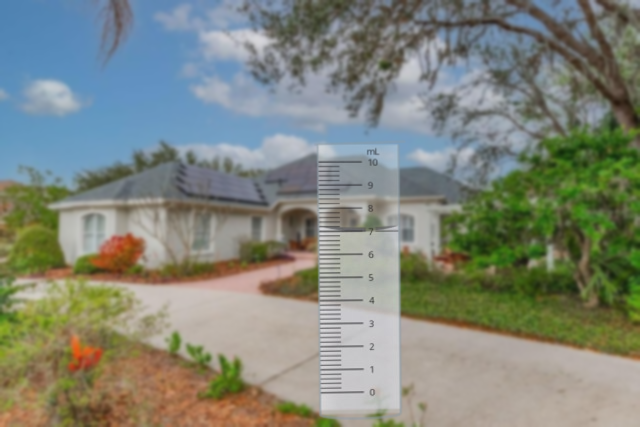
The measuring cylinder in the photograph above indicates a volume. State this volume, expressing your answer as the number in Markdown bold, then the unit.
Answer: **7** mL
